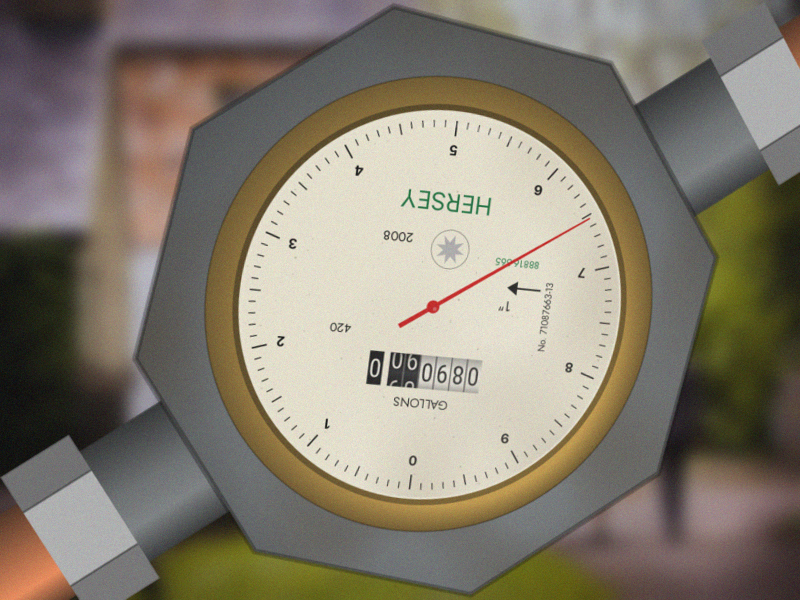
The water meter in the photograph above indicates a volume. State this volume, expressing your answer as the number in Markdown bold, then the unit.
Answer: **890896.5** gal
